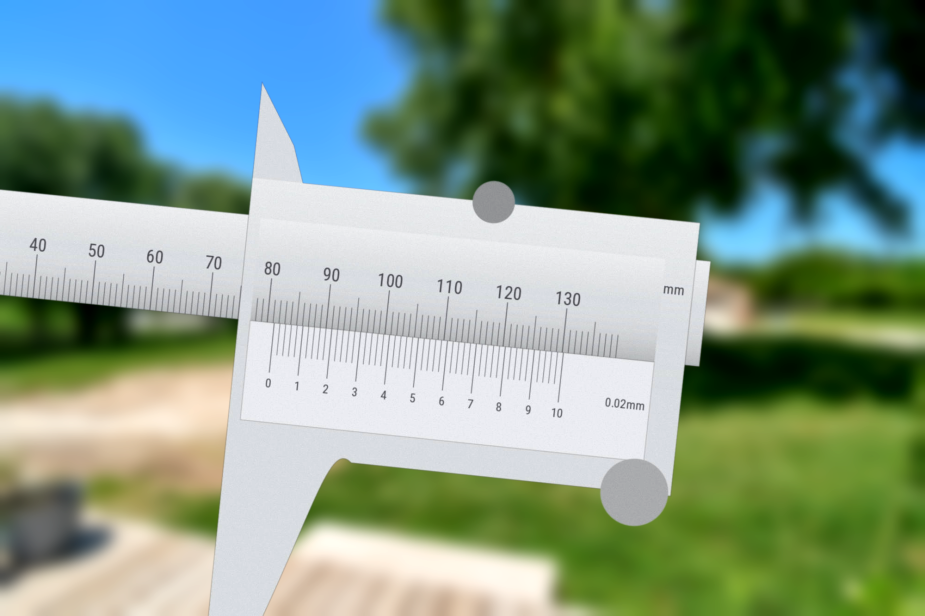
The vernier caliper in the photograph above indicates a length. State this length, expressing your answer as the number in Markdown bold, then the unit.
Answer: **81.2** mm
